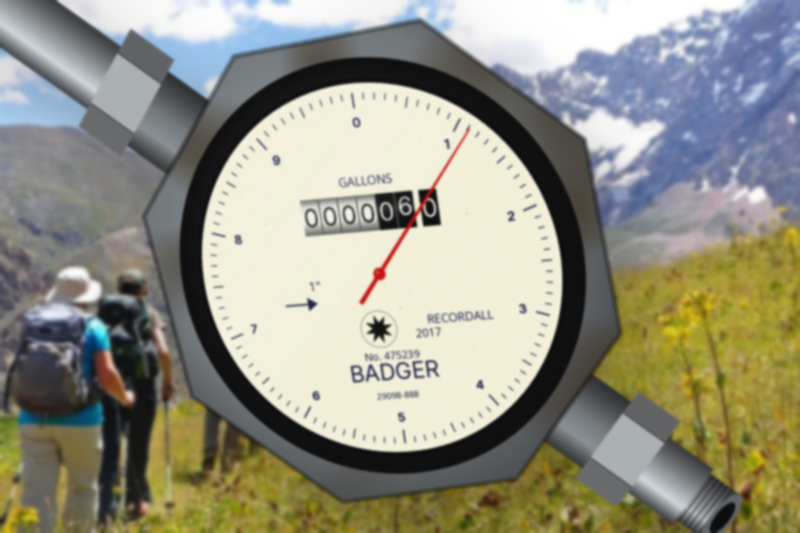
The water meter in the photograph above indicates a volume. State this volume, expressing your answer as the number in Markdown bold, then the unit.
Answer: **61.1** gal
